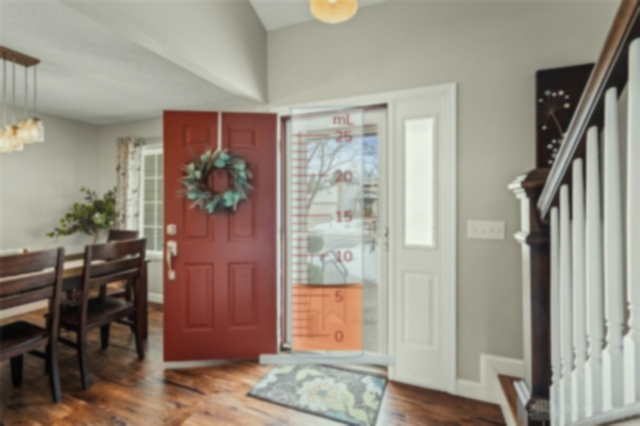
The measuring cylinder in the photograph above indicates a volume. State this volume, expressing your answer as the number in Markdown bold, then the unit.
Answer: **6** mL
